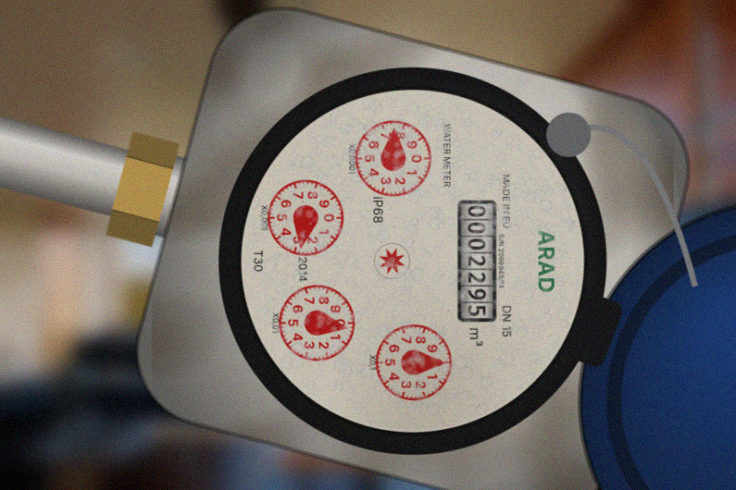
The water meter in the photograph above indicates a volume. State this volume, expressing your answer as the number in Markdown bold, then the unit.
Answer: **2295.0027** m³
